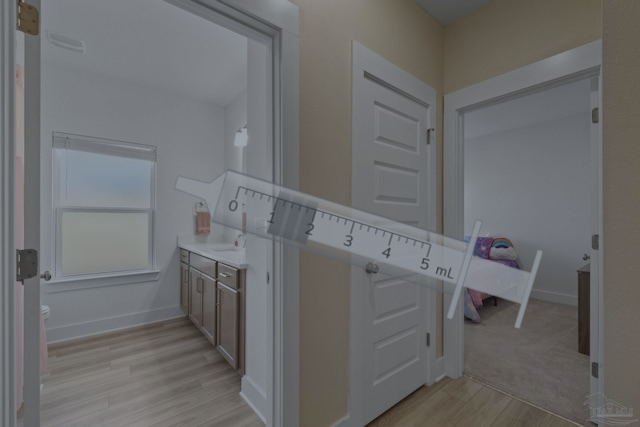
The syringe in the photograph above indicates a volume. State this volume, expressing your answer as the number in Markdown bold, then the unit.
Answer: **1** mL
